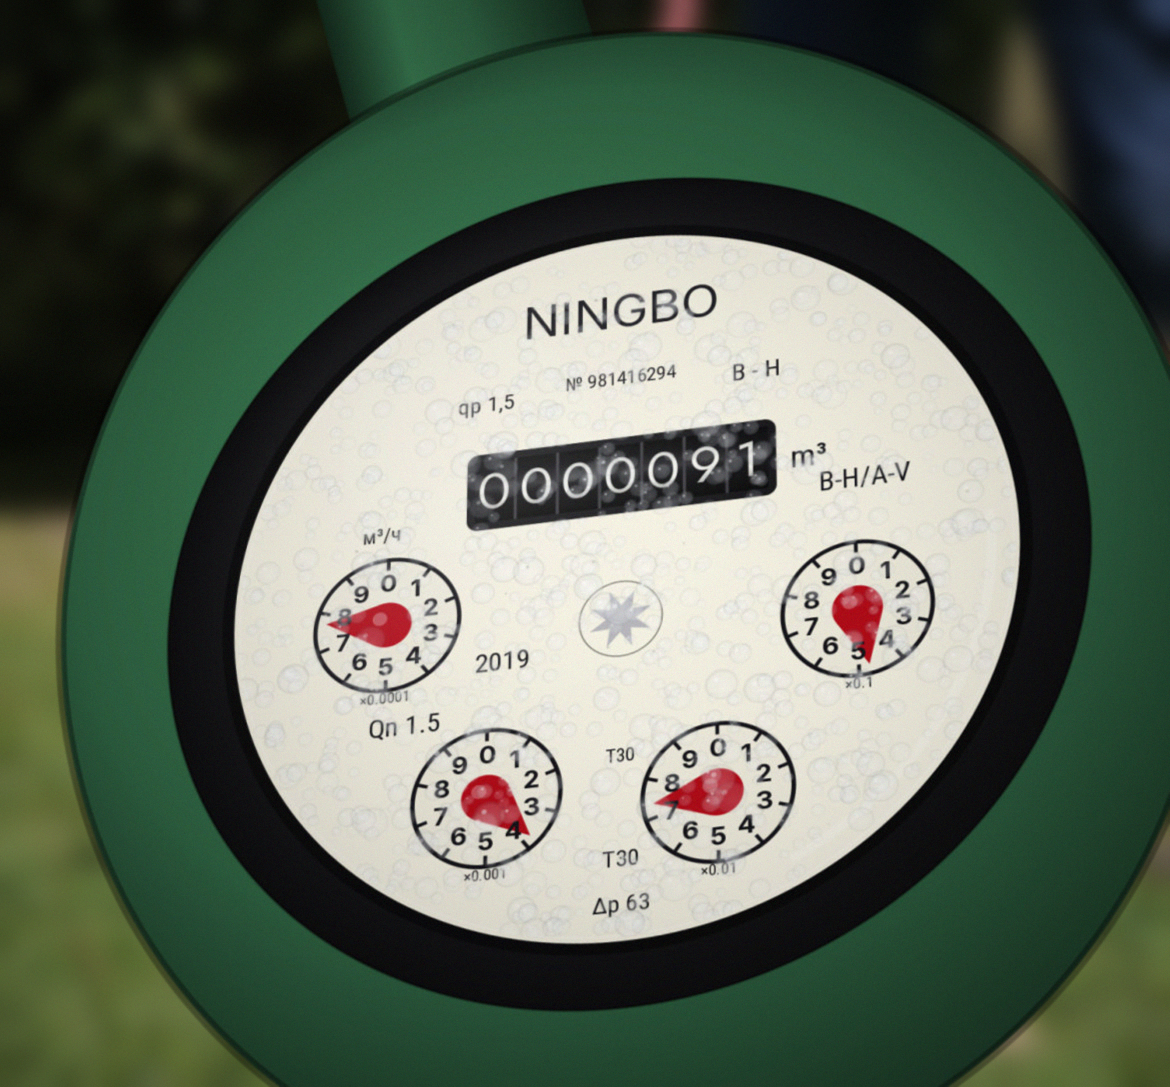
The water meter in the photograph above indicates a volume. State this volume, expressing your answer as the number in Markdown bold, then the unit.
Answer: **91.4737** m³
